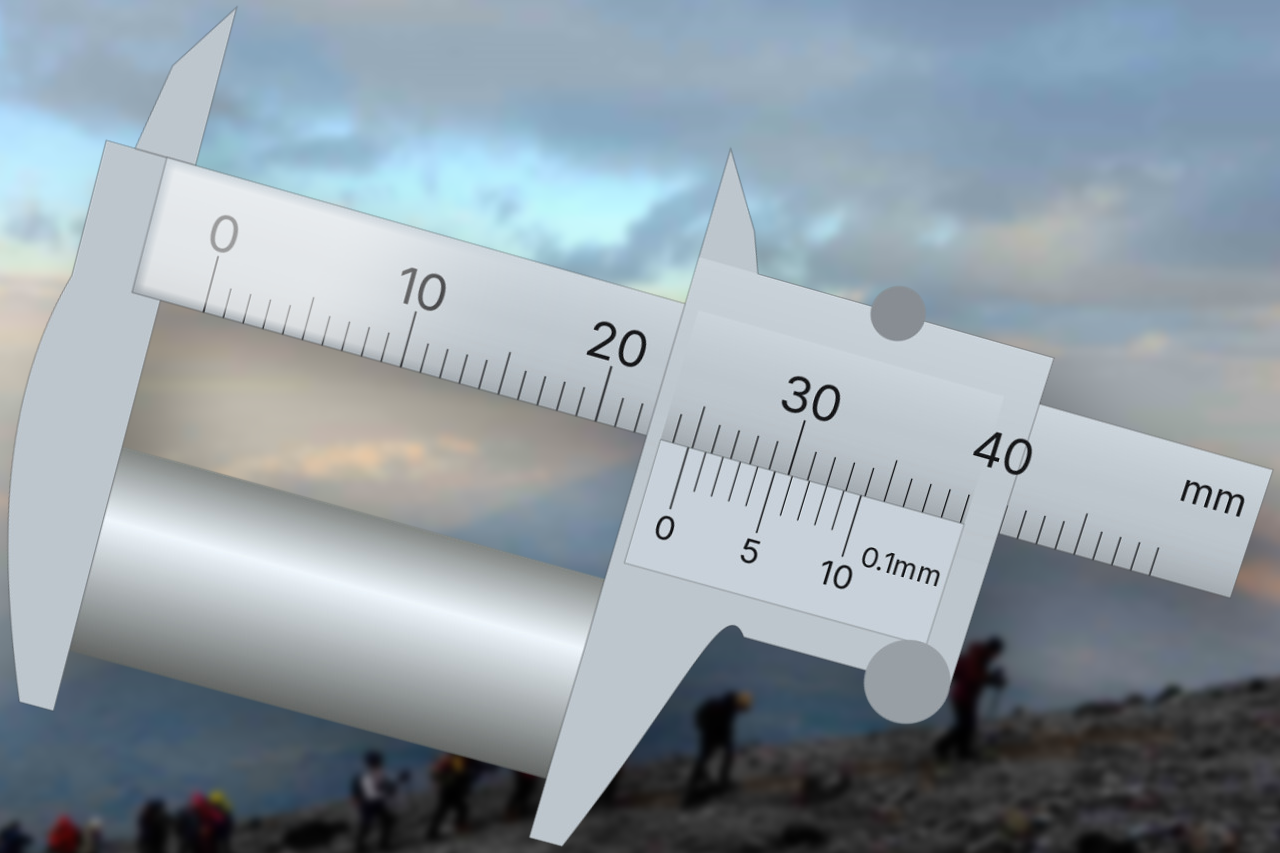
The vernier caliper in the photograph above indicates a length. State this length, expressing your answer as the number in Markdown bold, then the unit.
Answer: **24.8** mm
